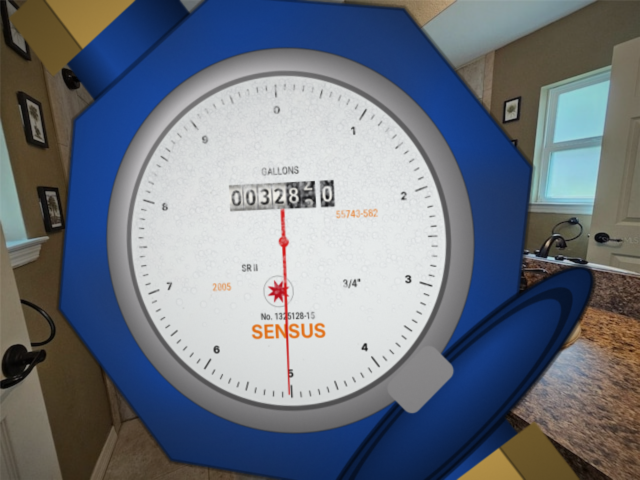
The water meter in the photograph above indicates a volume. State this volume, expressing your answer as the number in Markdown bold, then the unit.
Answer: **32825.0** gal
